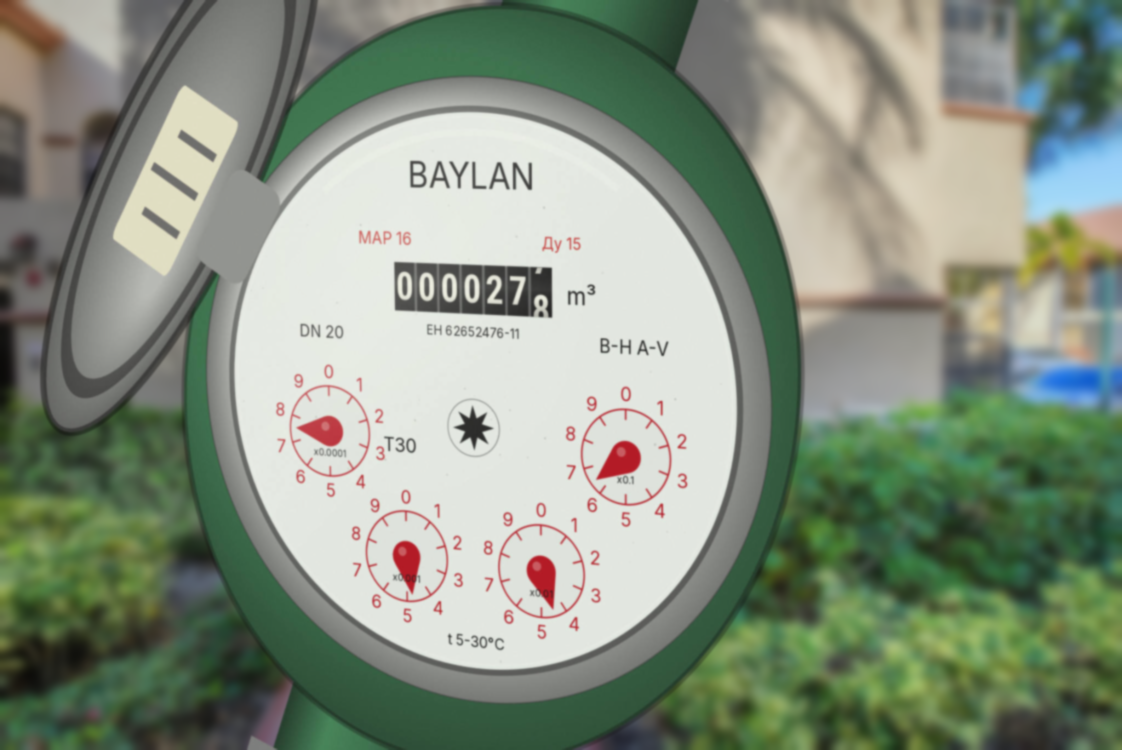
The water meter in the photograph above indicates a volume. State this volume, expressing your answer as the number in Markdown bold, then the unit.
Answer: **277.6447** m³
